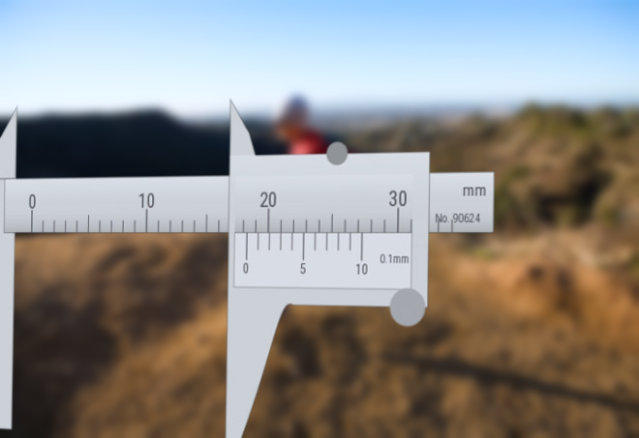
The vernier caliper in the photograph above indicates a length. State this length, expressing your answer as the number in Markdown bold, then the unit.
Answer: **18.3** mm
